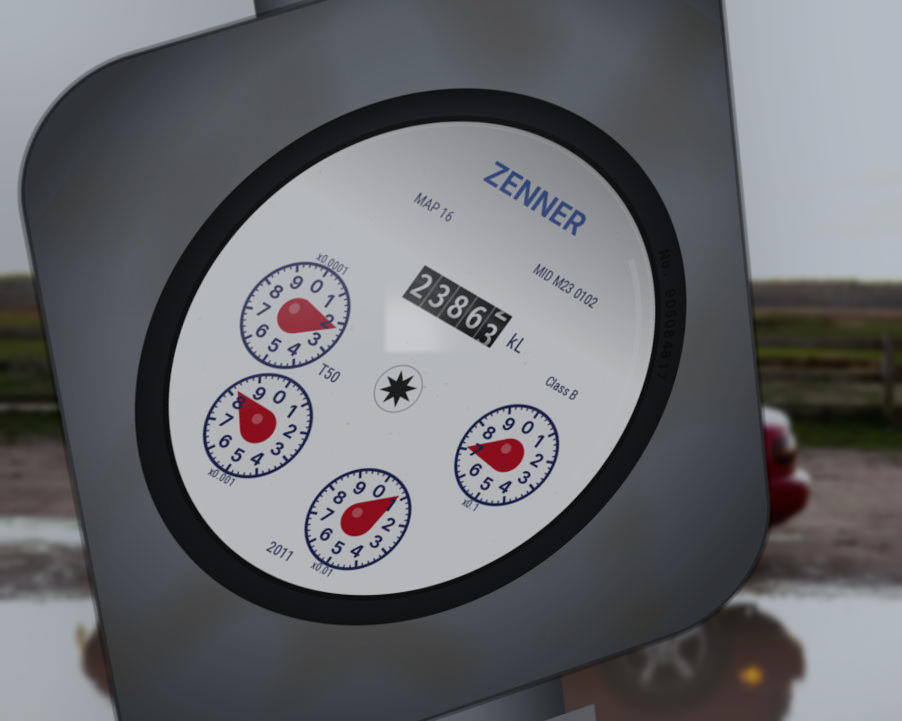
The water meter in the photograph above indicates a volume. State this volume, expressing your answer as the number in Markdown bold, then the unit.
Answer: **23862.7082** kL
